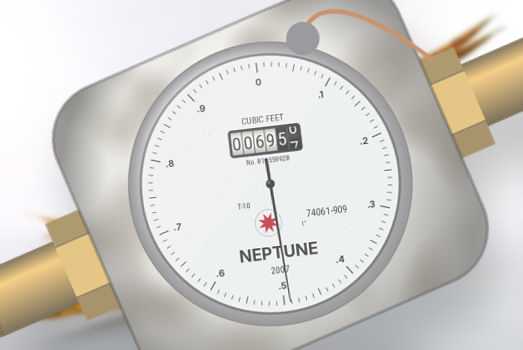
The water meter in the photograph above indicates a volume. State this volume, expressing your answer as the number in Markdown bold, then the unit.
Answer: **6956.49** ft³
